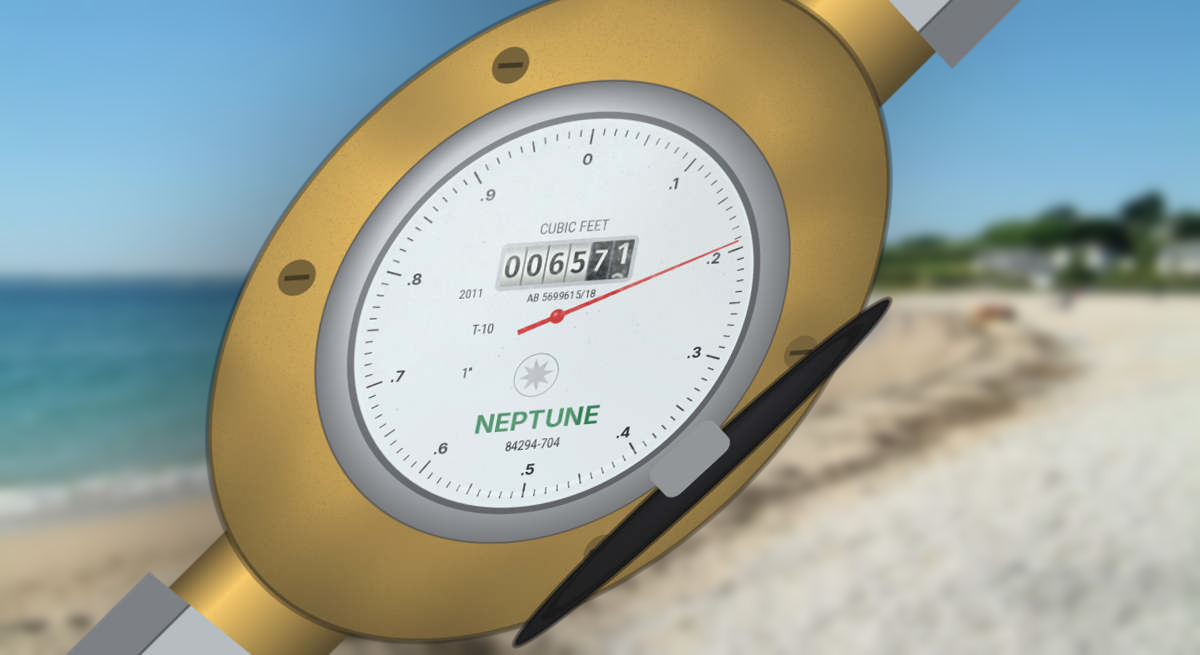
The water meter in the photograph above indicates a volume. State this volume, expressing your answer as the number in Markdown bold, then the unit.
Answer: **6571.19** ft³
